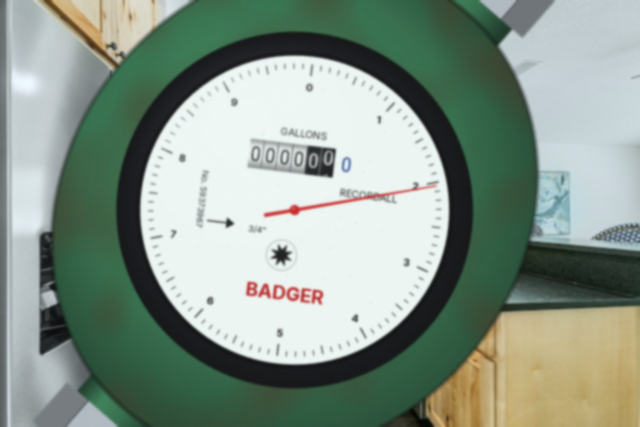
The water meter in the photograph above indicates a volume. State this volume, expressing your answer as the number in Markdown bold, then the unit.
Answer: **2.0** gal
